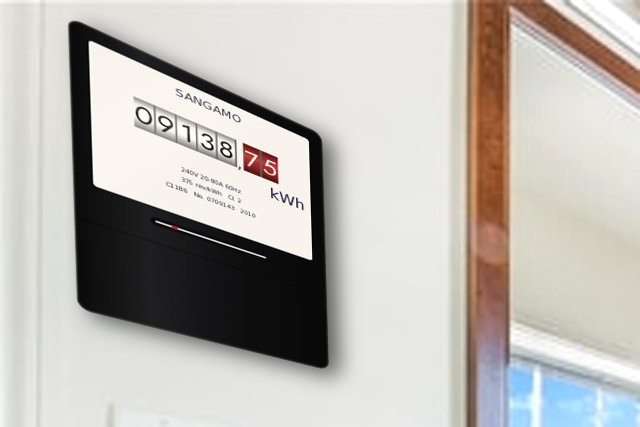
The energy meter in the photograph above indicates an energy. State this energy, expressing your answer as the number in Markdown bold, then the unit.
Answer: **9138.75** kWh
